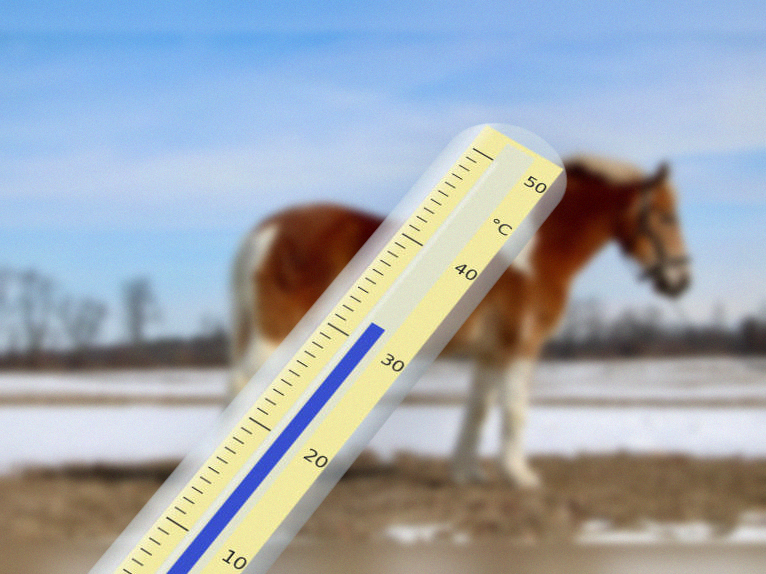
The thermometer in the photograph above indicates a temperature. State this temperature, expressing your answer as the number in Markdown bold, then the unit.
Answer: **32** °C
